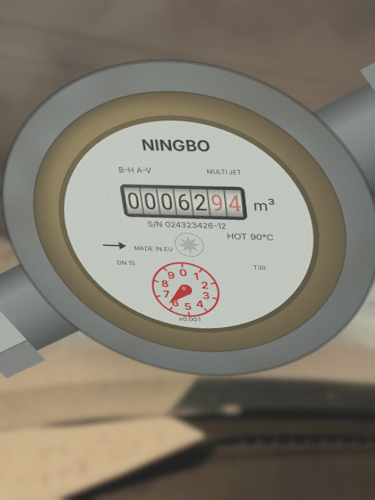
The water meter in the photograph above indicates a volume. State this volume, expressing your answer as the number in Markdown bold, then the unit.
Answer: **62.946** m³
